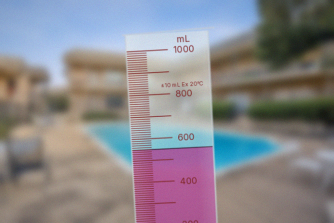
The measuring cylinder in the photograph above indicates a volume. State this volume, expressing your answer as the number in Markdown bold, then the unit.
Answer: **550** mL
